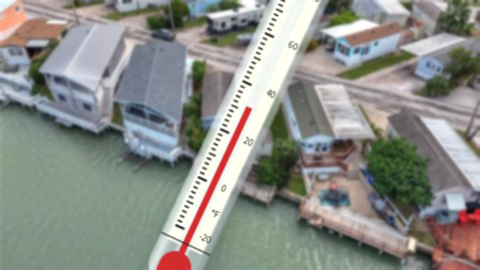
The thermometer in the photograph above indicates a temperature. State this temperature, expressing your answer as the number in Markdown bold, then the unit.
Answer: **32** °F
